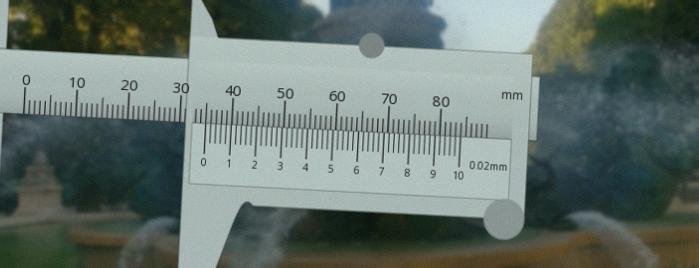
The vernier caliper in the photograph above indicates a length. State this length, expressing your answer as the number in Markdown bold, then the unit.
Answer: **35.0** mm
